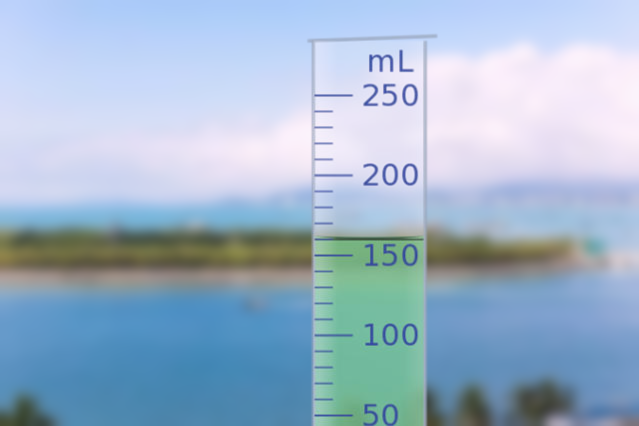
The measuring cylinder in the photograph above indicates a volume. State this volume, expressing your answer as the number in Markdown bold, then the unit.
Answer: **160** mL
